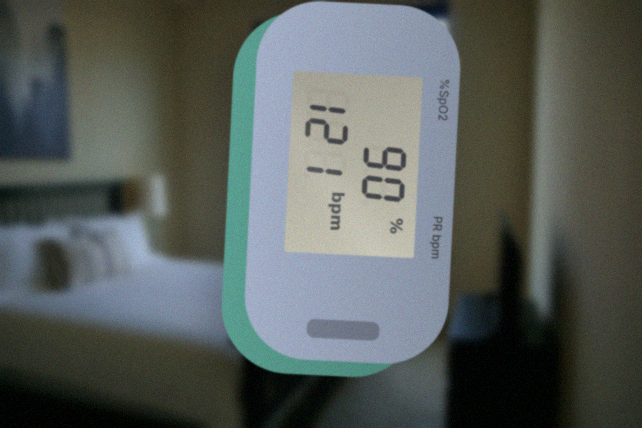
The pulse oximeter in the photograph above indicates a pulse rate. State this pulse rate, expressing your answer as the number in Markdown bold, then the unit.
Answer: **121** bpm
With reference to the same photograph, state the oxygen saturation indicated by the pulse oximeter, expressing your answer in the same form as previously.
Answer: **90** %
